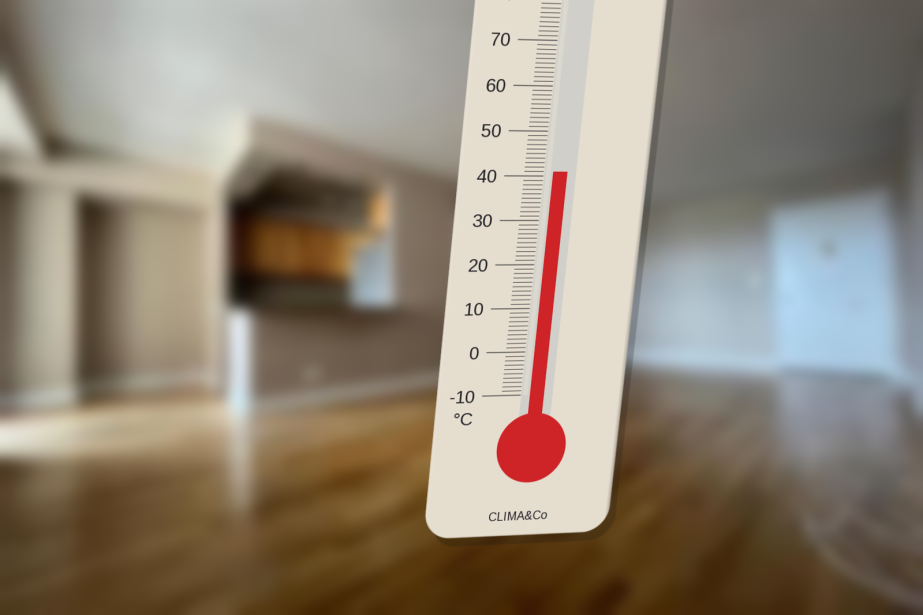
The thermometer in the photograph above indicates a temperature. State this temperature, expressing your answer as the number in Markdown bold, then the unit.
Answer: **41** °C
